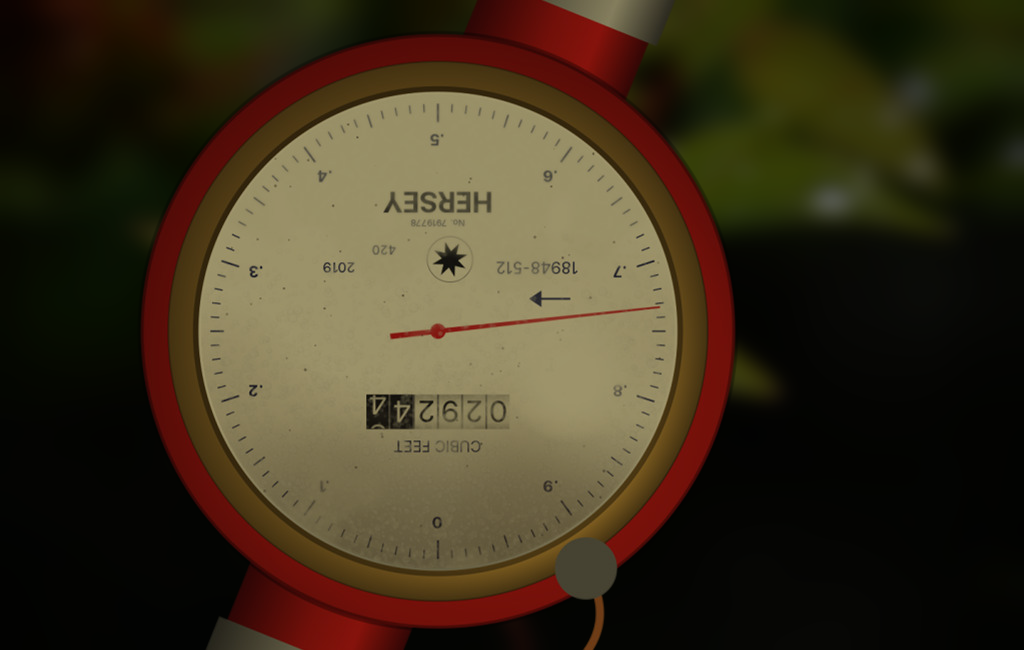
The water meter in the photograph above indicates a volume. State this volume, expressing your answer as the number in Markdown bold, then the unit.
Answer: **29243.73** ft³
